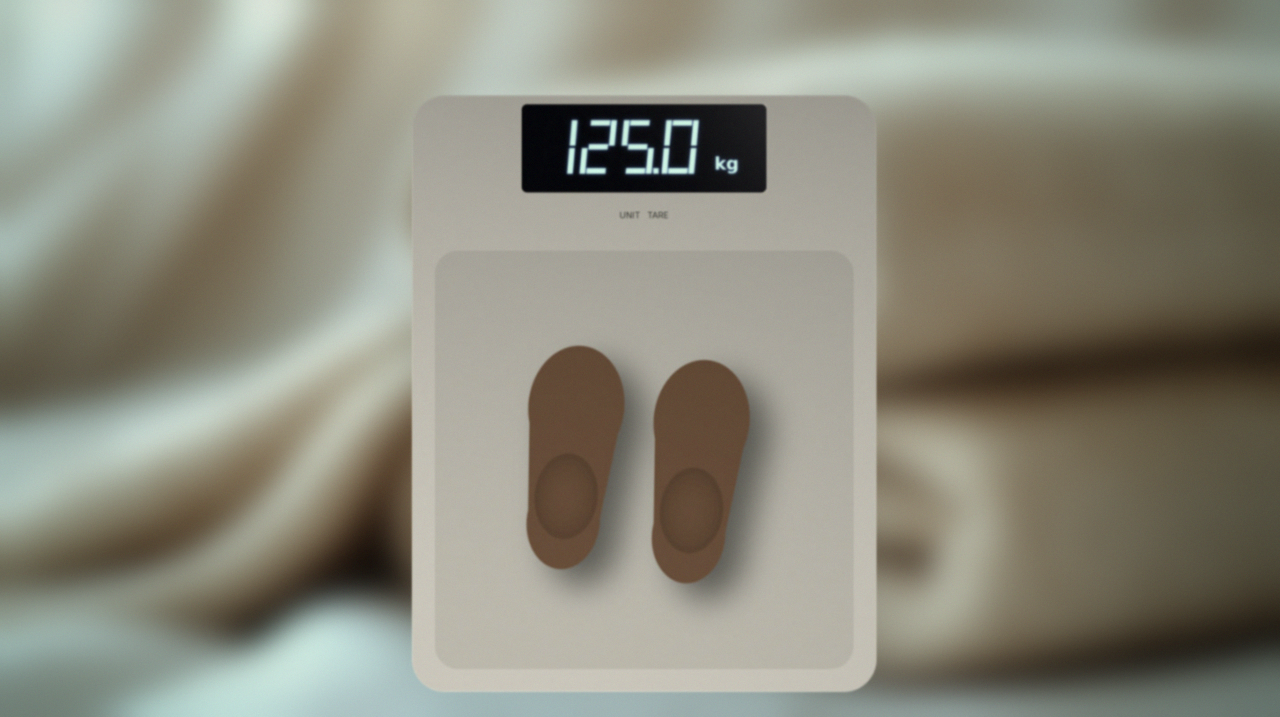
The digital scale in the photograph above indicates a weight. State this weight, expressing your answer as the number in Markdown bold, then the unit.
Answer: **125.0** kg
